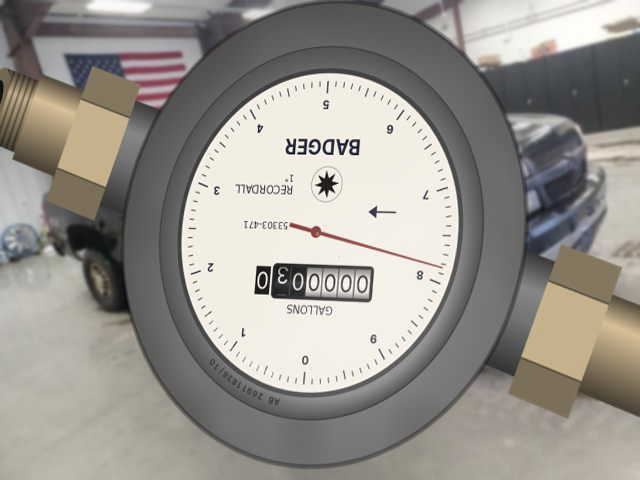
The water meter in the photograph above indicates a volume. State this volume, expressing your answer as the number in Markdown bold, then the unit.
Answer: **27.8** gal
